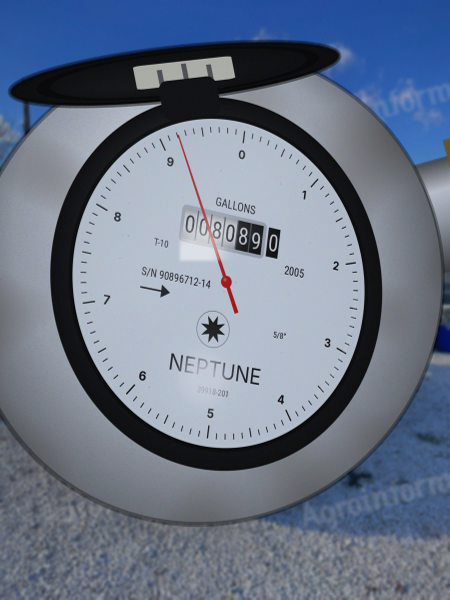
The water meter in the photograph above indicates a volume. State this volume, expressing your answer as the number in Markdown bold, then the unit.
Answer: **80889.2** gal
